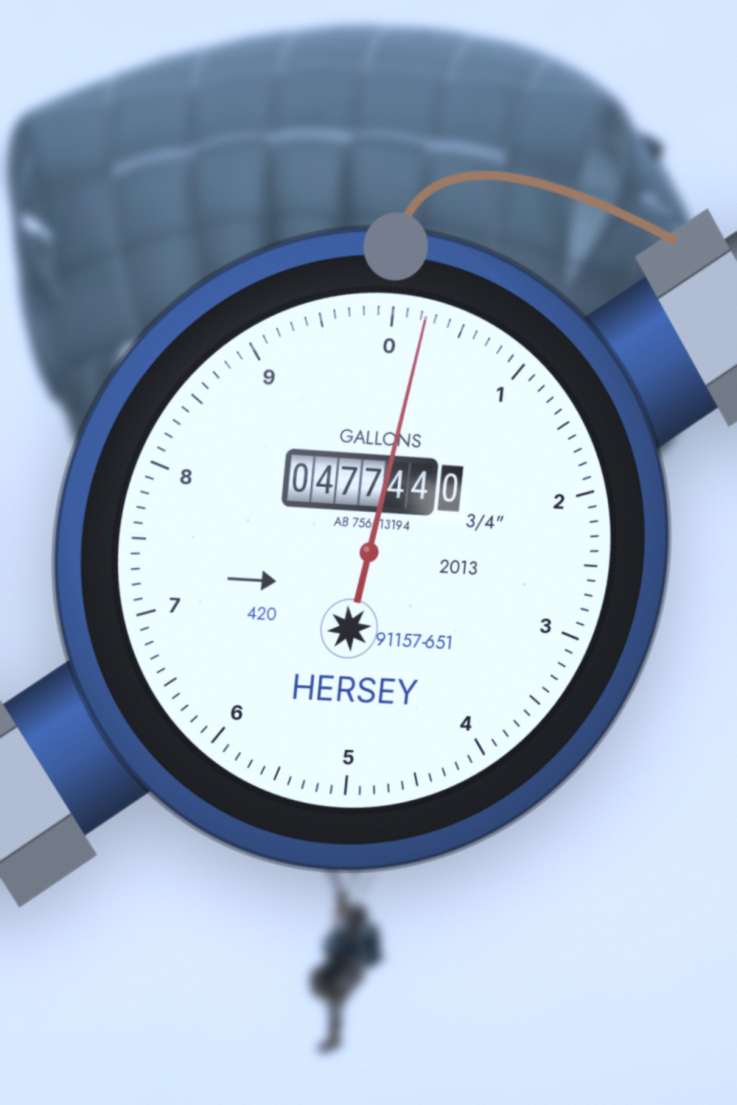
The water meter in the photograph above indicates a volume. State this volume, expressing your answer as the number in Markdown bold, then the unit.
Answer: **477440.2** gal
